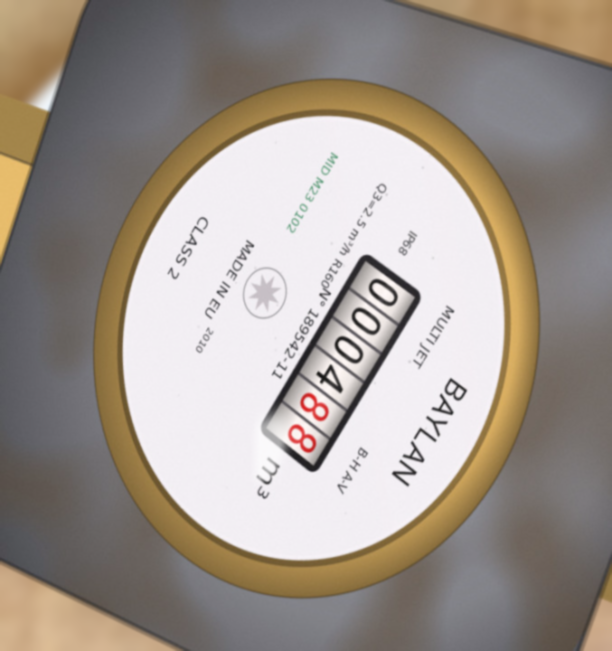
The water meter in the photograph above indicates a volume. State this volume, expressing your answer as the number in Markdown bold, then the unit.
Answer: **4.88** m³
